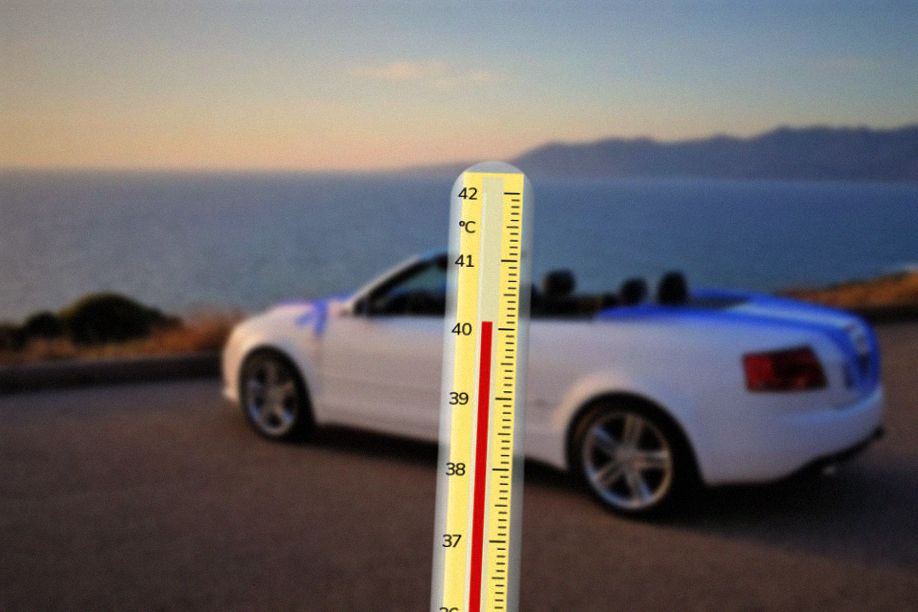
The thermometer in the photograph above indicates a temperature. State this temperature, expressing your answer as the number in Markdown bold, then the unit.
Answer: **40.1** °C
